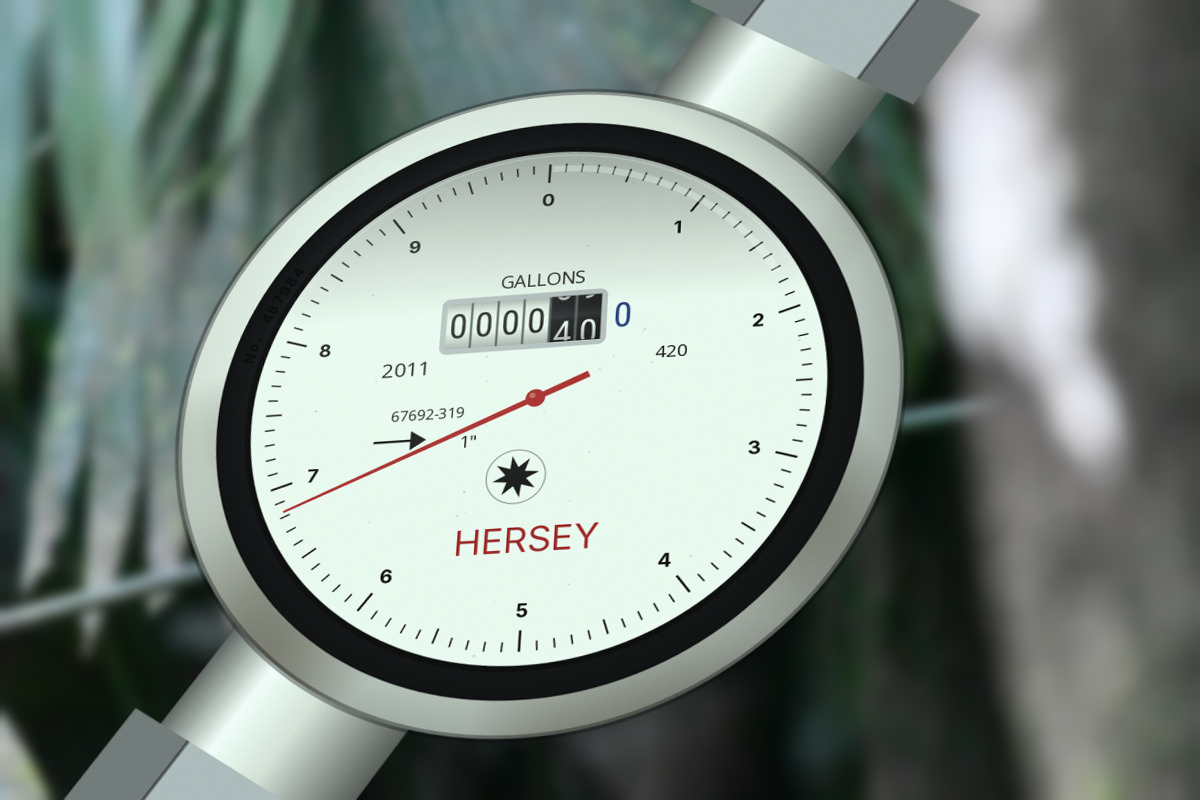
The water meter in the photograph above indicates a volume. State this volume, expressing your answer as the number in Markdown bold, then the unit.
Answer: **396.8** gal
